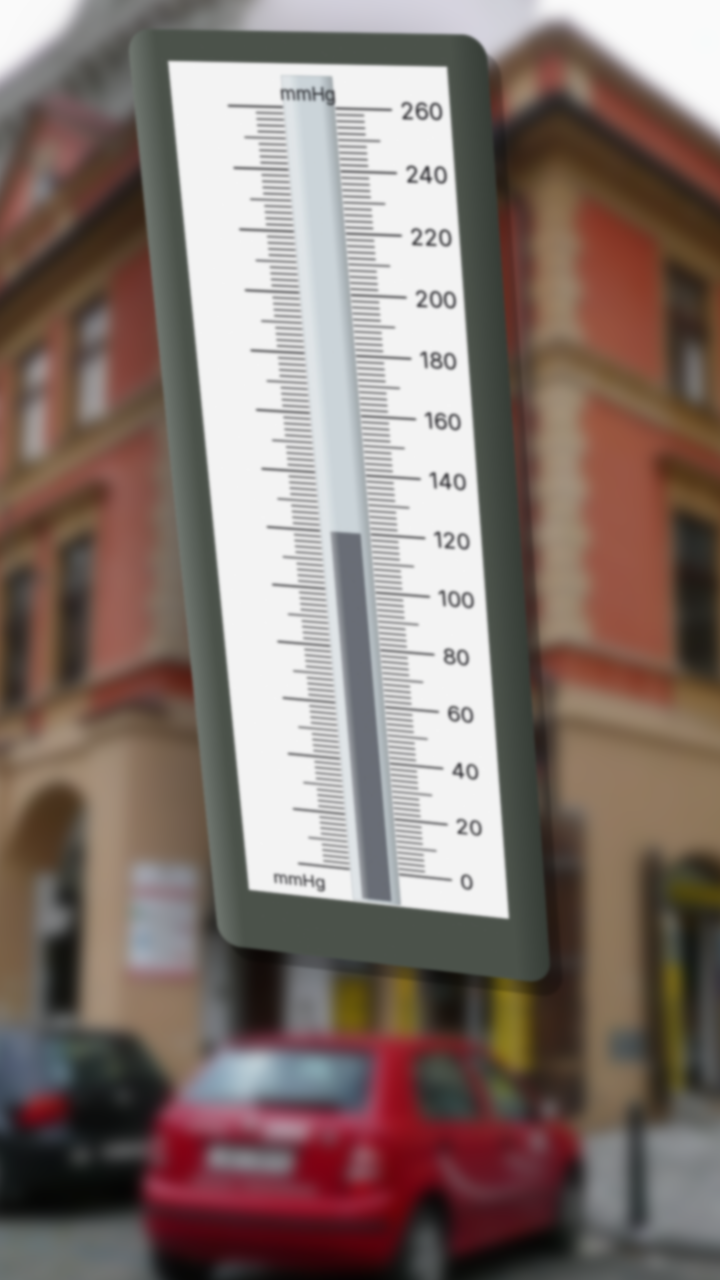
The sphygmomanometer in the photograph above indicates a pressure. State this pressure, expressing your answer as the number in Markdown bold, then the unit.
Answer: **120** mmHg
